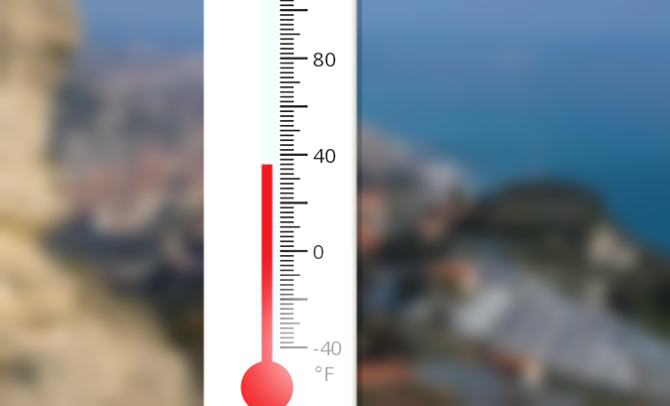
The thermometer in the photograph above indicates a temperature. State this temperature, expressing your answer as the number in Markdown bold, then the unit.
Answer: **36** °F
